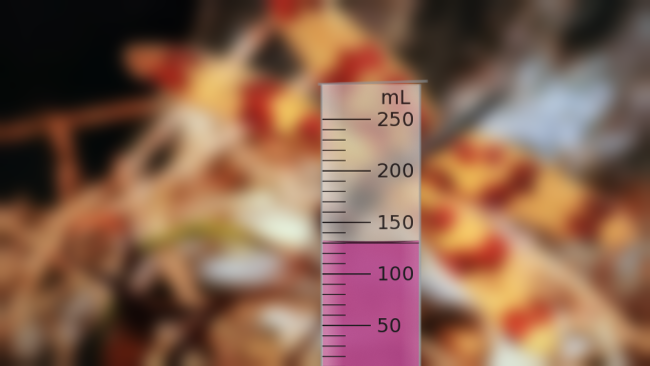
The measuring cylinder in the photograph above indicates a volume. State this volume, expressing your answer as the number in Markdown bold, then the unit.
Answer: **130** mL
